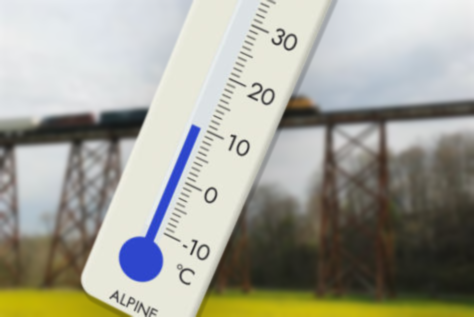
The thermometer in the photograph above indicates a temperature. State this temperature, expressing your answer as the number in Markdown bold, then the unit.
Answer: **10** °C
